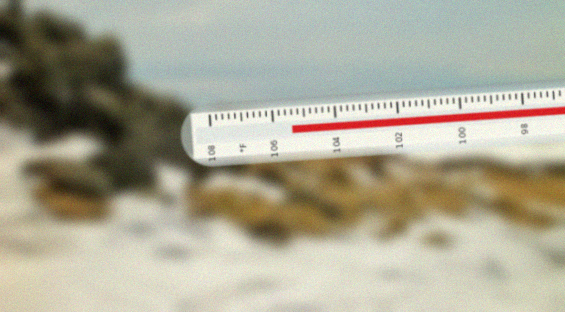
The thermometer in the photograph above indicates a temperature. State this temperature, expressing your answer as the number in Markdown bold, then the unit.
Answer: **105.4** °F
